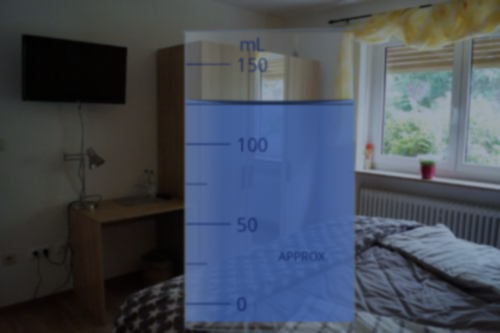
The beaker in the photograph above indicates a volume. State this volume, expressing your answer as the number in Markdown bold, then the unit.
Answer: **125** mL
